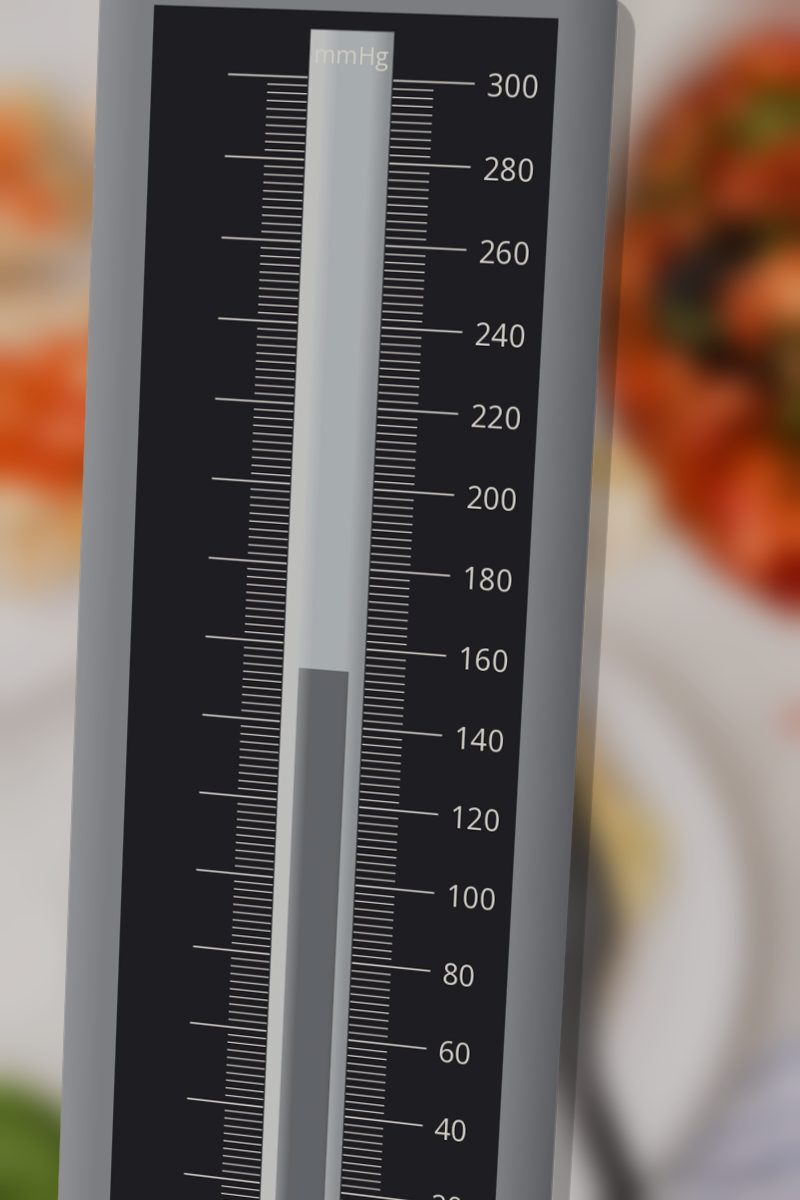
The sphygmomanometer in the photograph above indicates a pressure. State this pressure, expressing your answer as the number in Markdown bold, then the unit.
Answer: **154** mmHg
